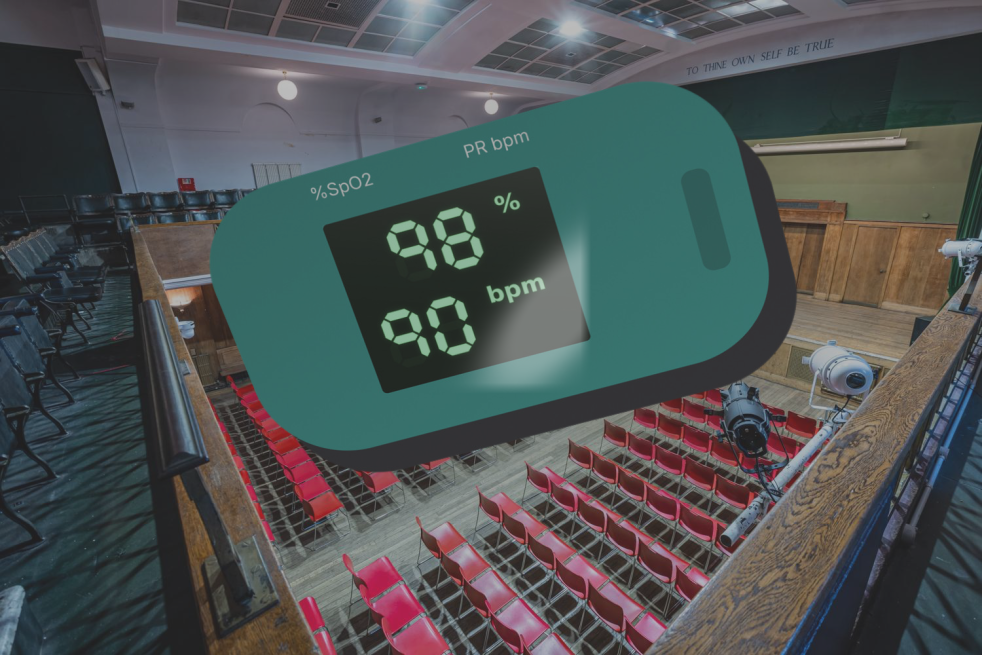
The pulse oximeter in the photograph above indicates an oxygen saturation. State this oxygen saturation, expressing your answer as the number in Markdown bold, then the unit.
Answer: **98** %
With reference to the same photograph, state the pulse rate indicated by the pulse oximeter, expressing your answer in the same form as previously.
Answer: **90** bpm
